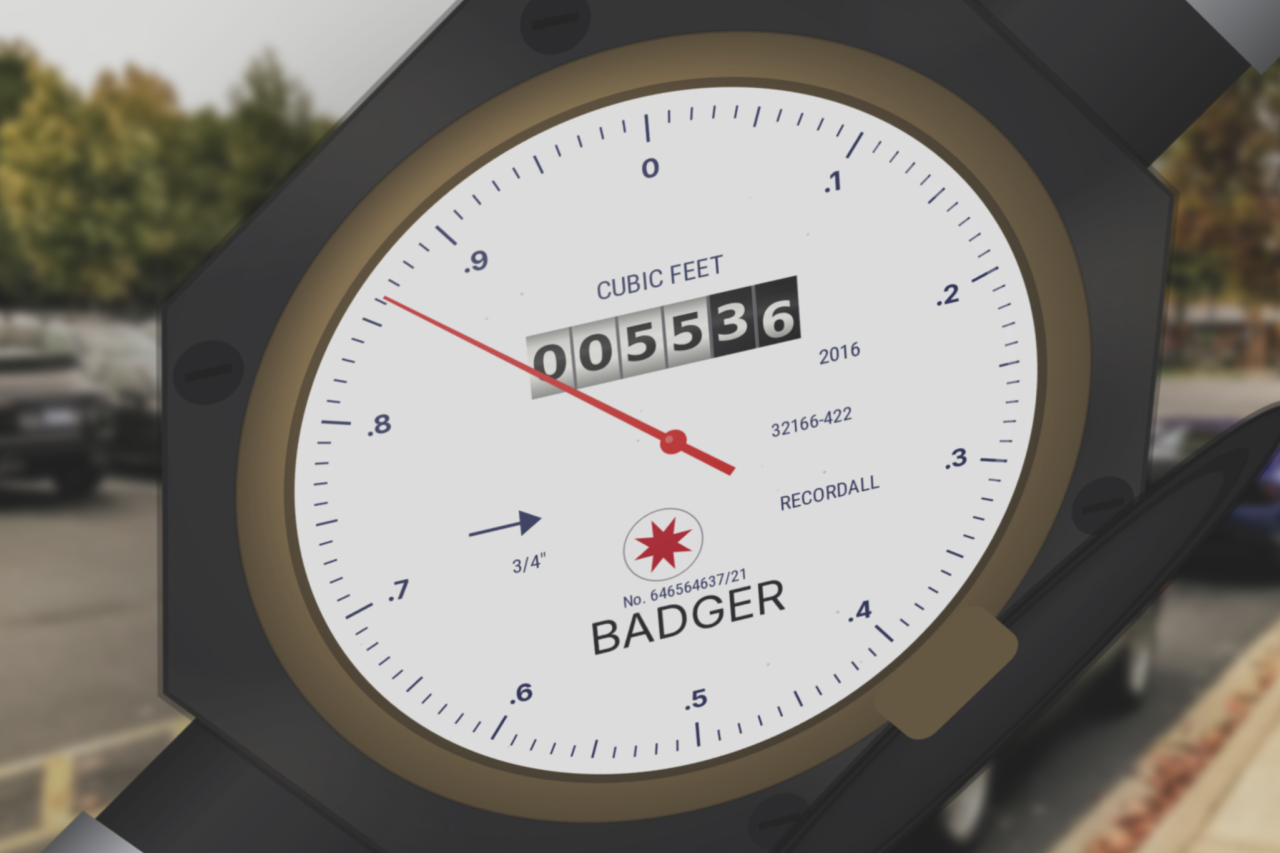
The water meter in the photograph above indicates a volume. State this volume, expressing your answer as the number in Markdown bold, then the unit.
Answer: **5535.86** ft³
